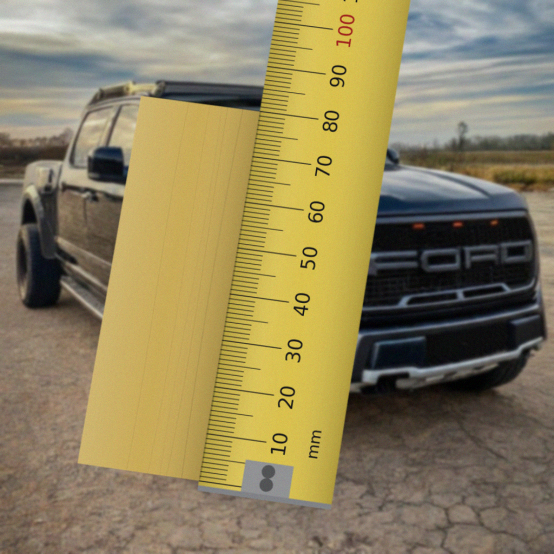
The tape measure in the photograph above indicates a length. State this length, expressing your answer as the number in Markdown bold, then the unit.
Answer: **80** mm
